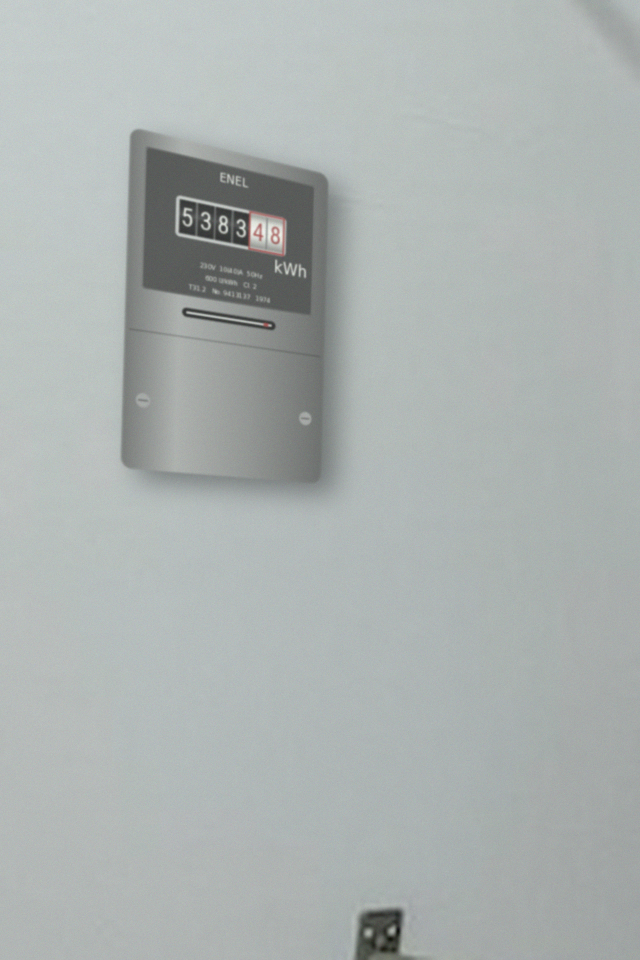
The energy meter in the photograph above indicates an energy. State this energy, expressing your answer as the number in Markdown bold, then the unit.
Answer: **5383.48** kWh
